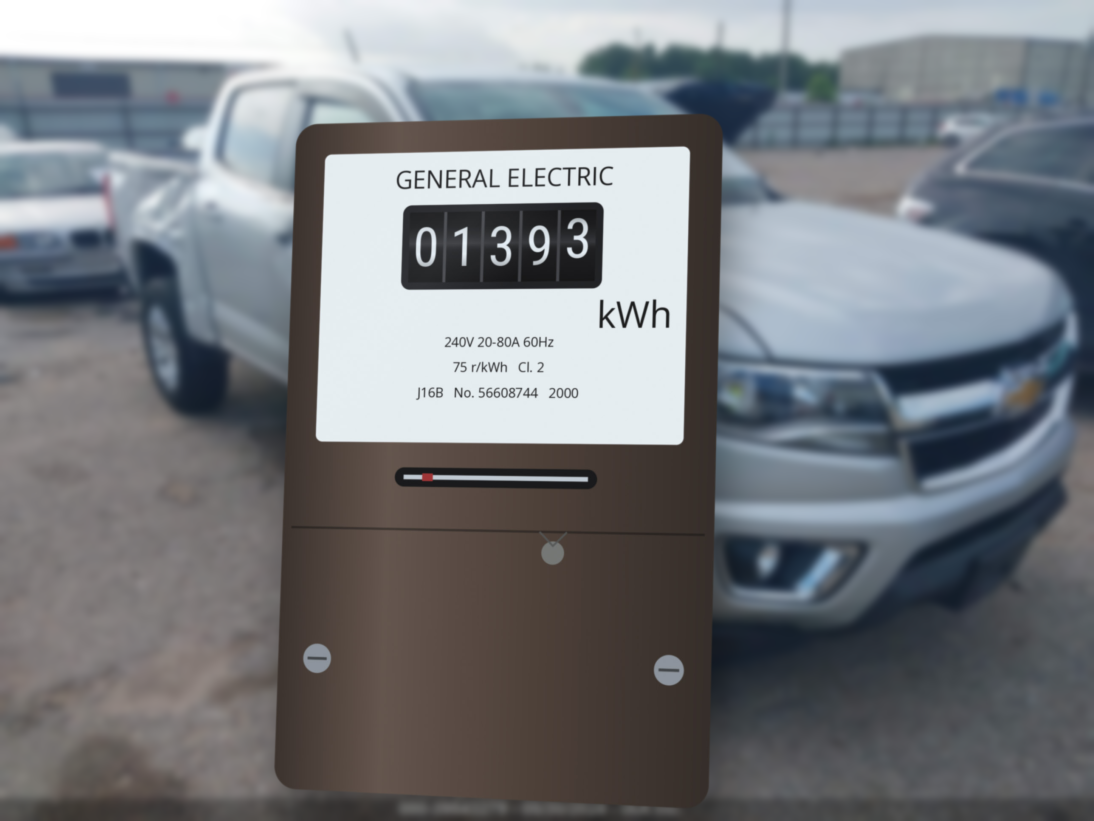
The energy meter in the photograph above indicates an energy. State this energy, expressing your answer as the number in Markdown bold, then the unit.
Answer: **1393** kWh
